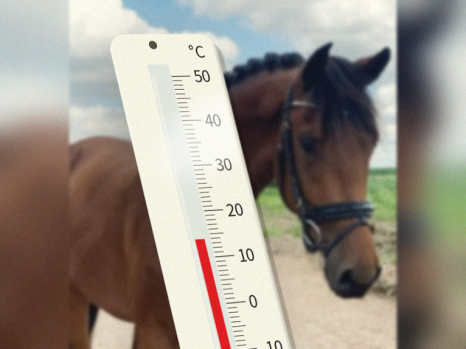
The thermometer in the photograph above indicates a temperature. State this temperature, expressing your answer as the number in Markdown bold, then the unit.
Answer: **14** °C
